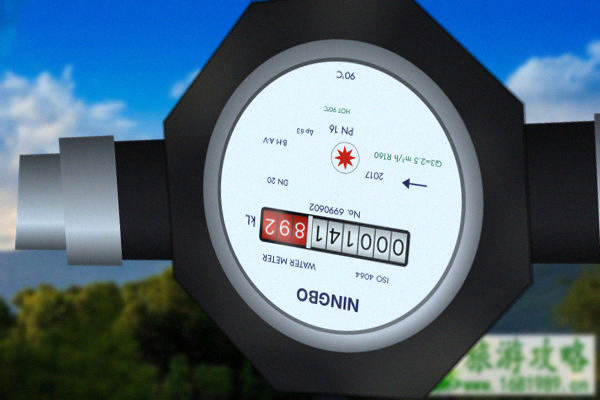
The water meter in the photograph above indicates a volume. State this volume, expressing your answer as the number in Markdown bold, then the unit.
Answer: **141.892** kL
